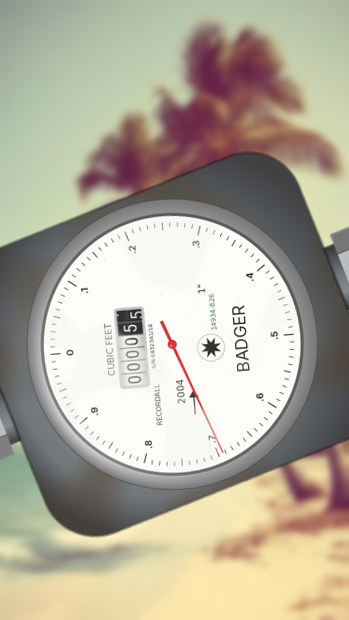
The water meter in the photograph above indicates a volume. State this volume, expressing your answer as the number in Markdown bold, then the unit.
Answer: **54.69** ft³
